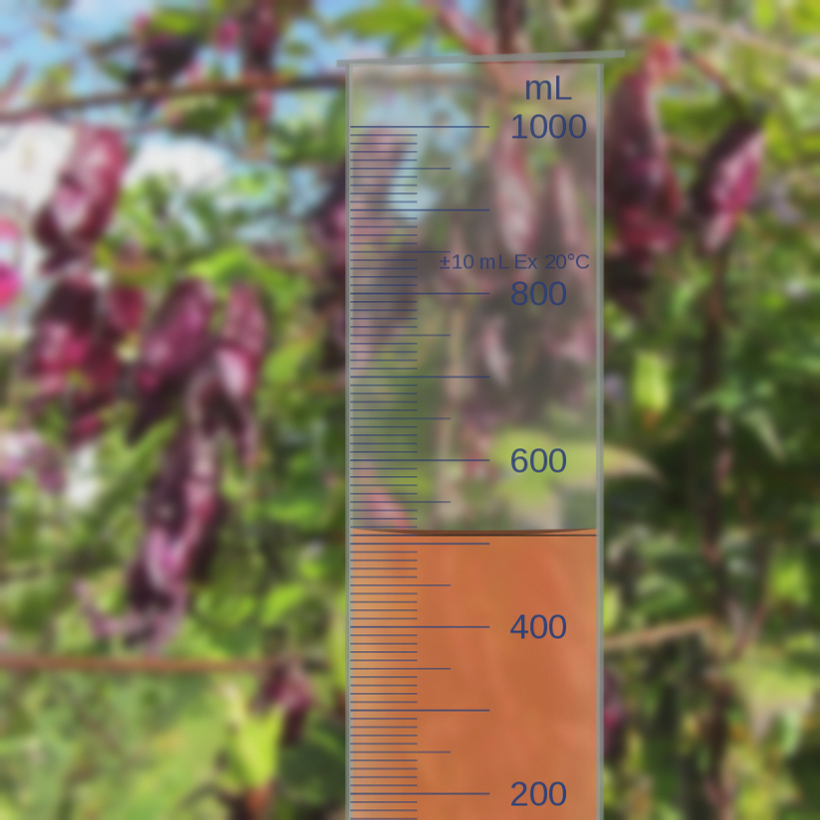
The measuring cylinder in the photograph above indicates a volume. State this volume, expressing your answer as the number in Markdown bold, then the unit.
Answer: **510** mL
